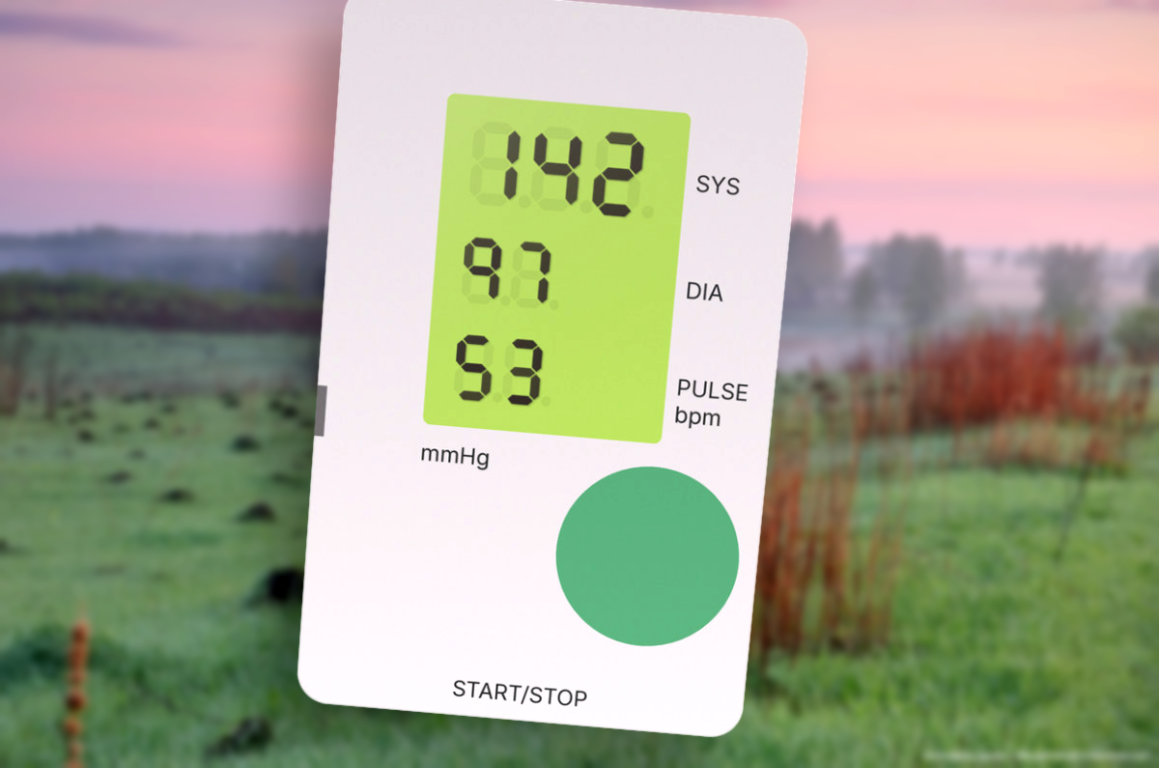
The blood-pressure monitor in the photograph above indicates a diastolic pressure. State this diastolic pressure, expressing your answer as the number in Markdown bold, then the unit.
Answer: **97** mmHg
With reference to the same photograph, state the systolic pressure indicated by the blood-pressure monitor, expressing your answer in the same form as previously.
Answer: **142** mmHg
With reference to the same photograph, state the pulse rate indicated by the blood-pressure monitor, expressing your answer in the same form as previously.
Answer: **53** bpm
